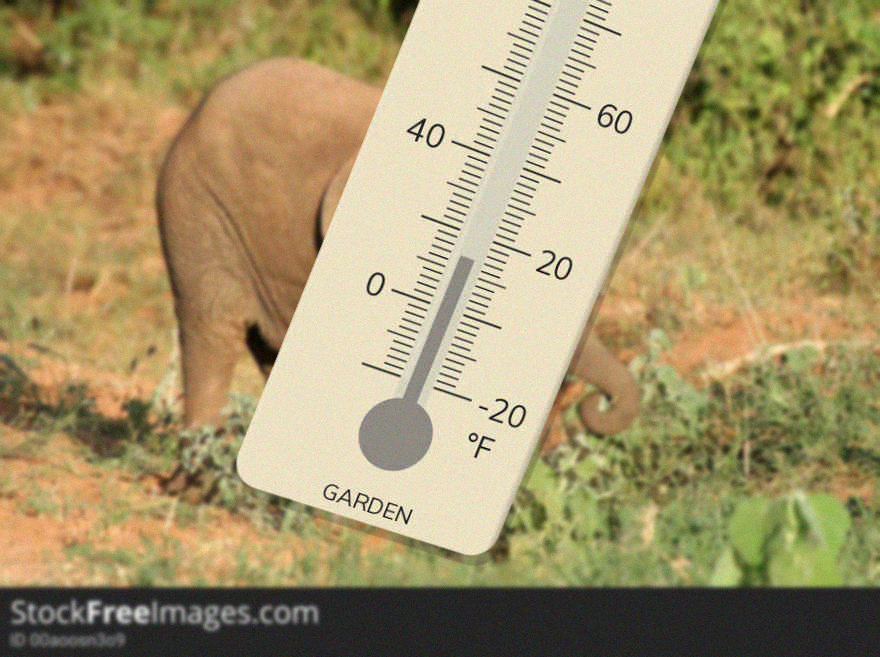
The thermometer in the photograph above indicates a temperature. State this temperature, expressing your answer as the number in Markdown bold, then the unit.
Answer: **14** °F
